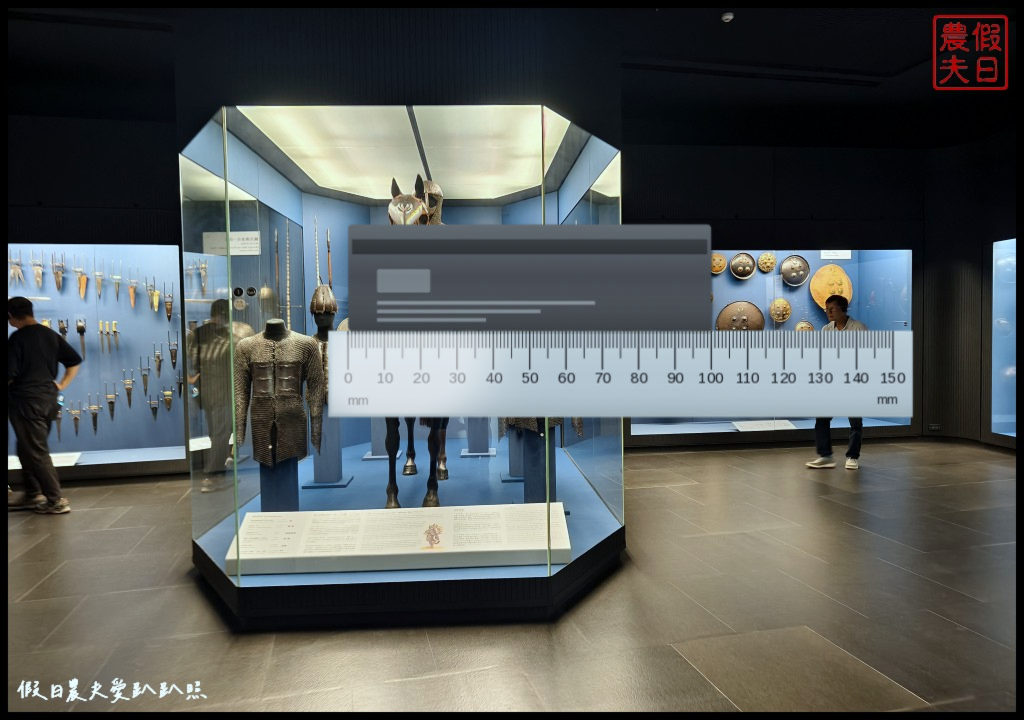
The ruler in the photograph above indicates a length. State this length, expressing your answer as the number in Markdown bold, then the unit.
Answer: **100** mm
